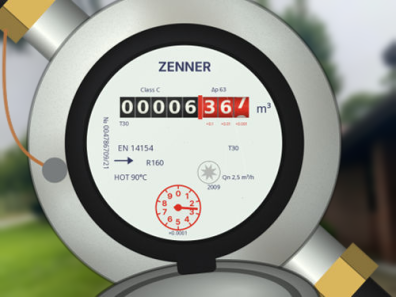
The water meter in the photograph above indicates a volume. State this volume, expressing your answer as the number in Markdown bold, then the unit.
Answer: **6.3672** m³
